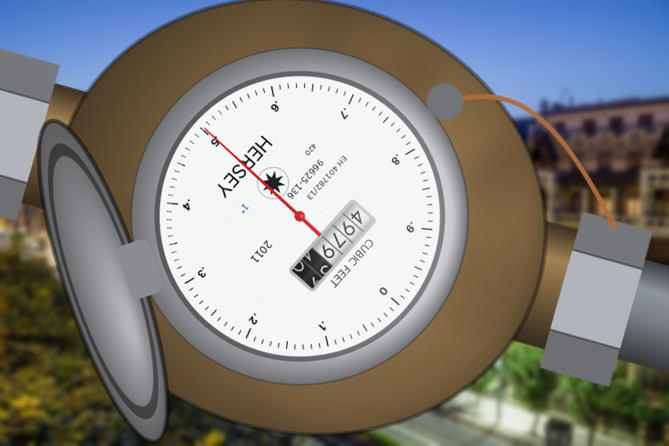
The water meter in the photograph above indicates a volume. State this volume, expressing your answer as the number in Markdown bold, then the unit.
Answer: **497939.50** ft³
